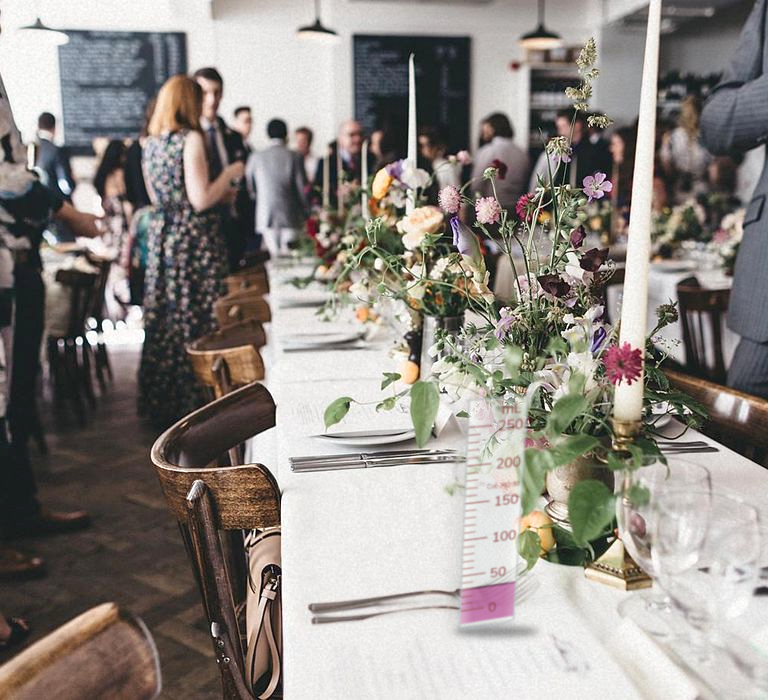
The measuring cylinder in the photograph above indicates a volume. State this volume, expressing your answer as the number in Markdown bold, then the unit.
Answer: **30** mL
